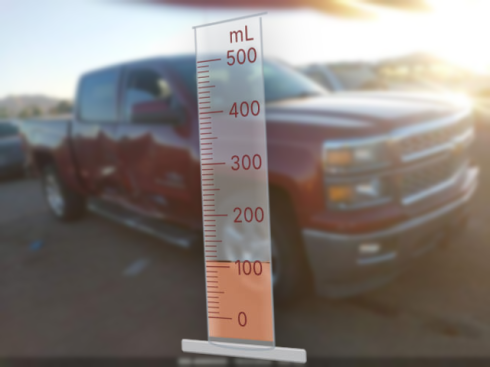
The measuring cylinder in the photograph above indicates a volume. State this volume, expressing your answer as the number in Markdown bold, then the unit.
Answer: **110** mL
